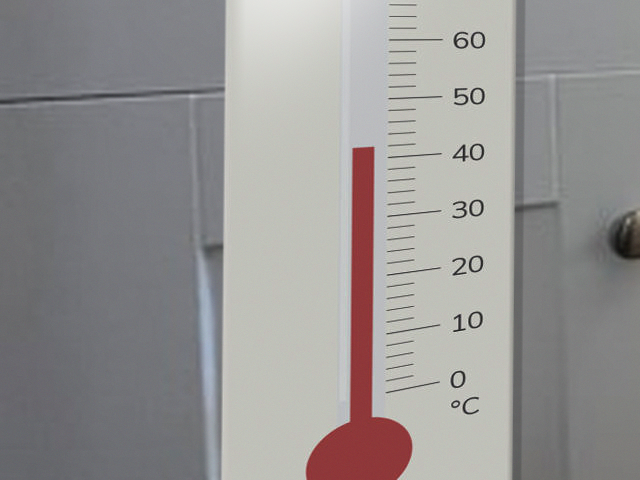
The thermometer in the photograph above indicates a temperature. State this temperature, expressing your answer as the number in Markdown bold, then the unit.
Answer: **42** °C
